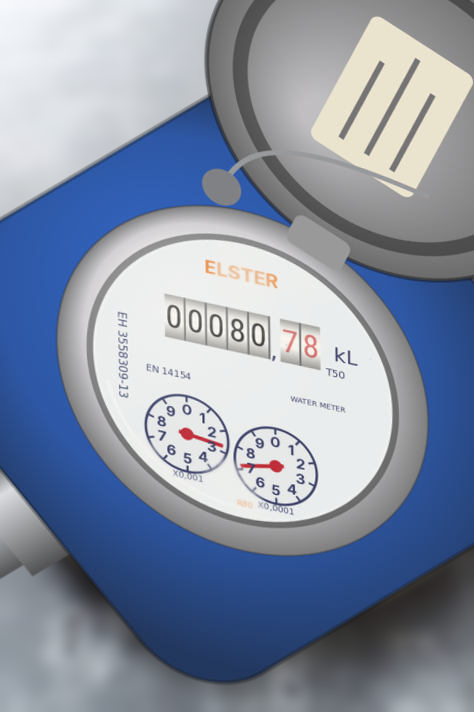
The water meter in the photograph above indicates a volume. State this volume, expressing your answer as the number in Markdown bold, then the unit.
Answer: **80.7827** kL
